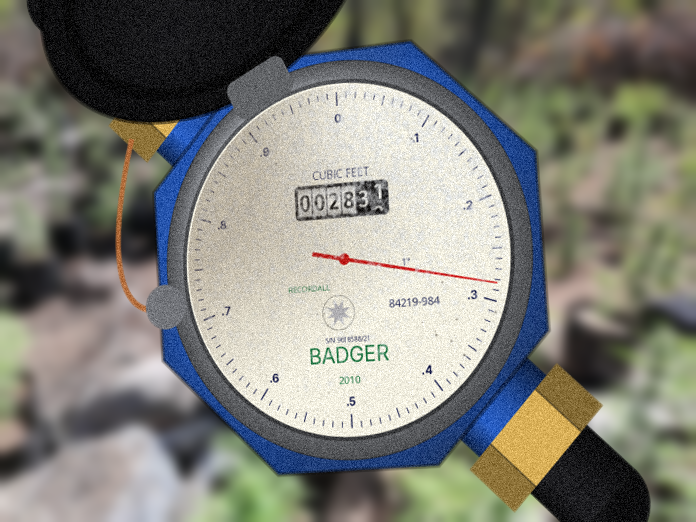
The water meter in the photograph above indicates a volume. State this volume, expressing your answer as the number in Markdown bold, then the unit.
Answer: **2831.28** ft³
